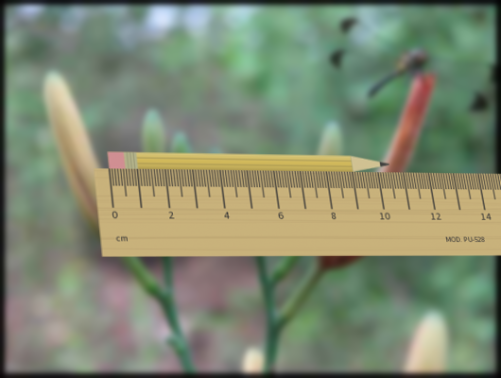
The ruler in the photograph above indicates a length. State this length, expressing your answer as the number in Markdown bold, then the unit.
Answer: **10.5** cm
